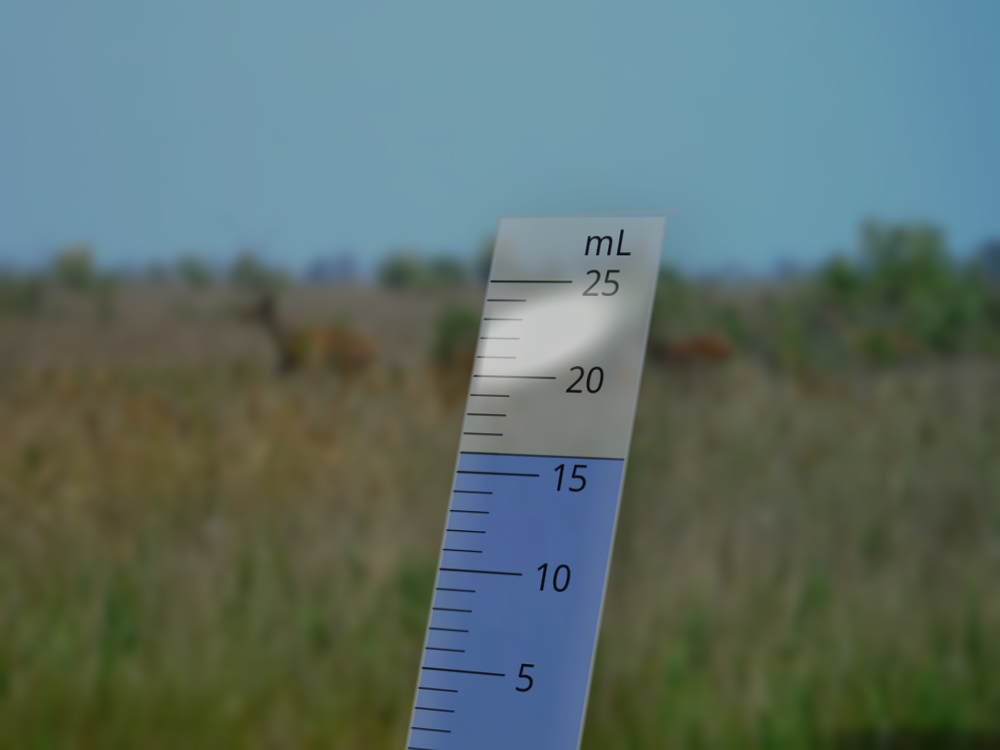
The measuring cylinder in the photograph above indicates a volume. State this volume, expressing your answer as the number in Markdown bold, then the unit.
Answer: **16** mL
